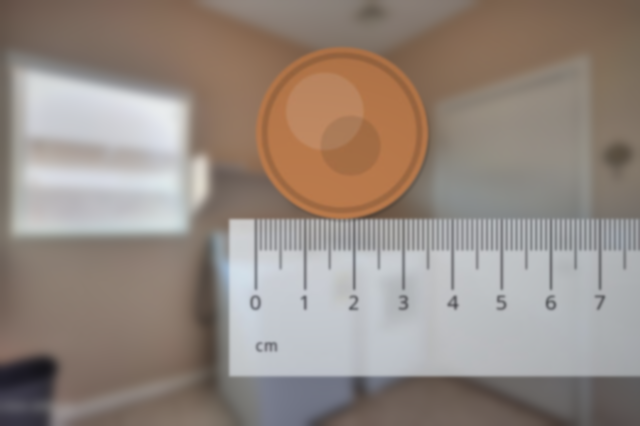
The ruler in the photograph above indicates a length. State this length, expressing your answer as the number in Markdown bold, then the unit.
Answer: **3.5** cm
